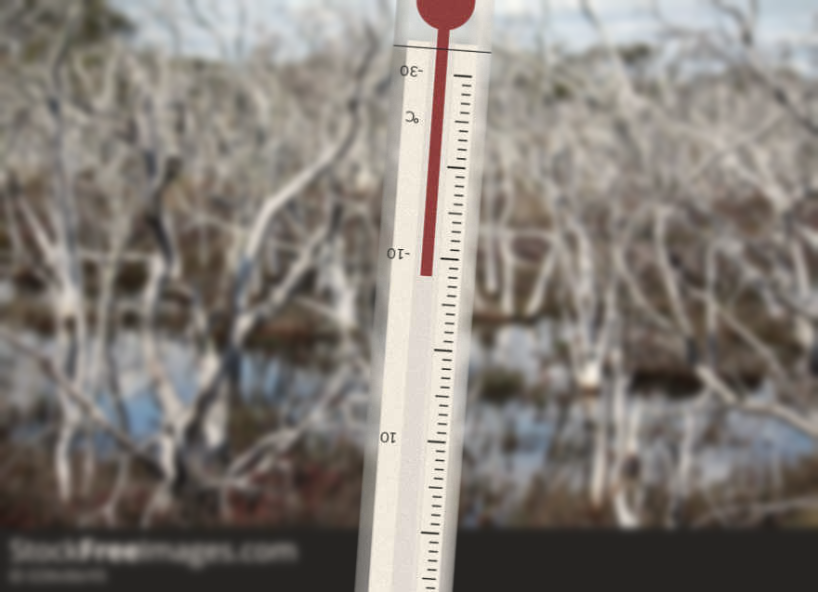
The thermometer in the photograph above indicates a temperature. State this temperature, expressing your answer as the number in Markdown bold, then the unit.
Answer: **-8** °C
